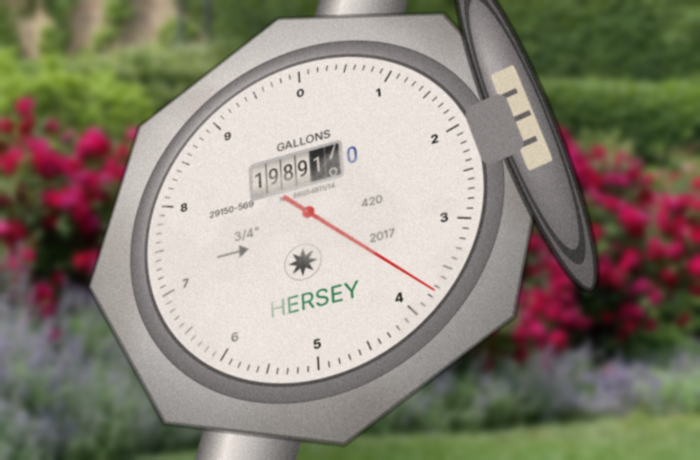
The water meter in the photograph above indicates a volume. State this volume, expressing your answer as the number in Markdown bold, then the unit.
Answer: **1989173.7** gal
